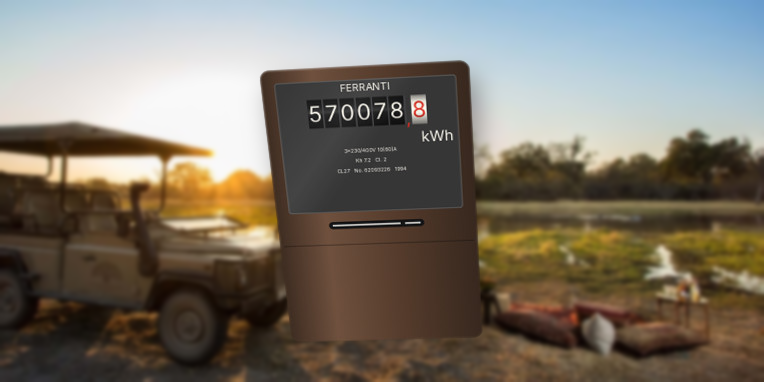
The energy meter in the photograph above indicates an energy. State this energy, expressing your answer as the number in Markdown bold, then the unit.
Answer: **570078.8** kWh
